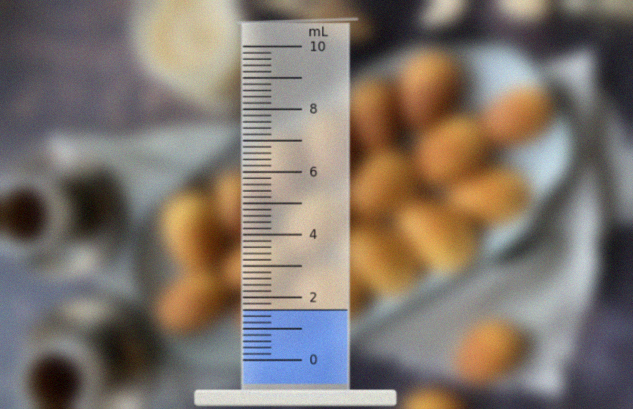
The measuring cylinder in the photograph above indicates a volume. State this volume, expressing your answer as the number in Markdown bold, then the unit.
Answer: **1.6** mL
